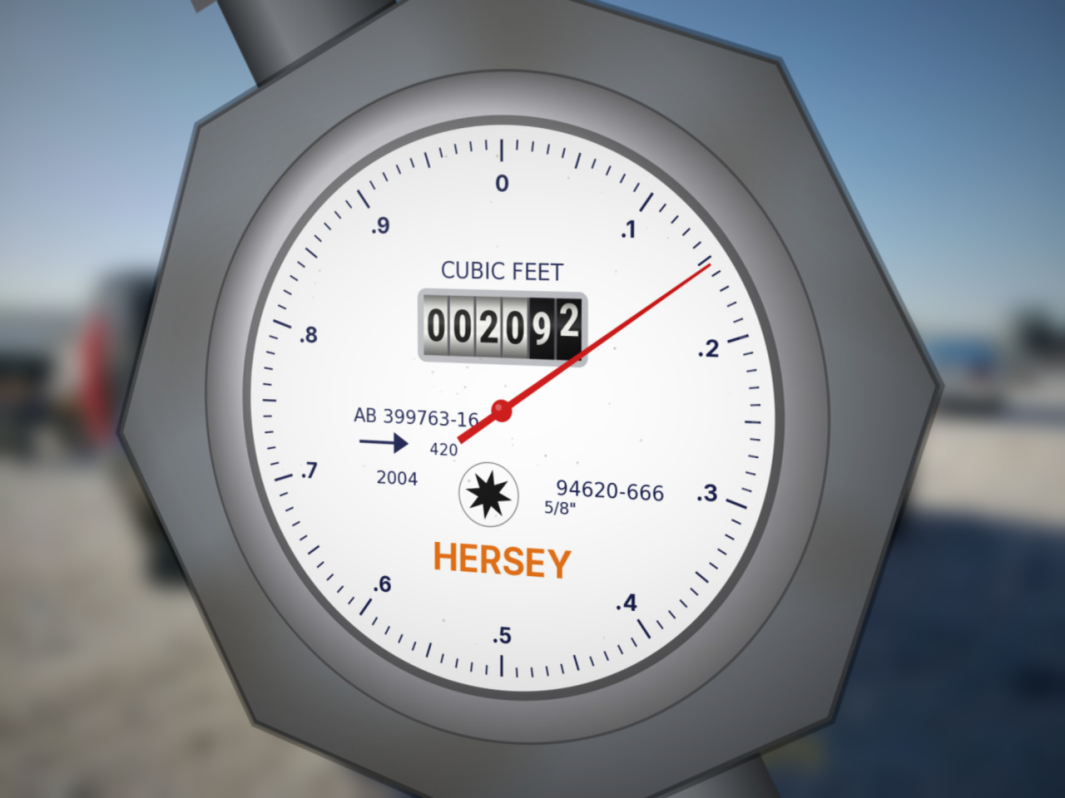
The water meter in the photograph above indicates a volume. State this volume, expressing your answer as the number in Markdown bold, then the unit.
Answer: **2092.15** ft³
